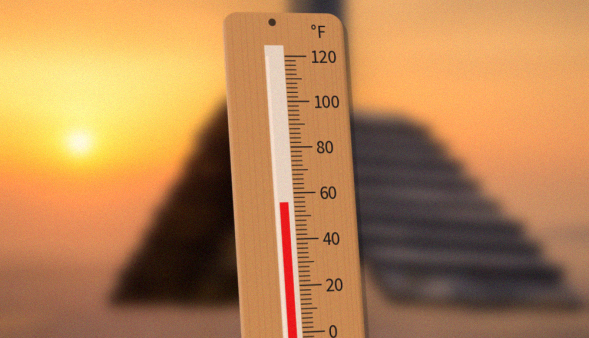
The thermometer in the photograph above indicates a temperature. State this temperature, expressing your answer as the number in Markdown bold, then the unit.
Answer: **56** °F
